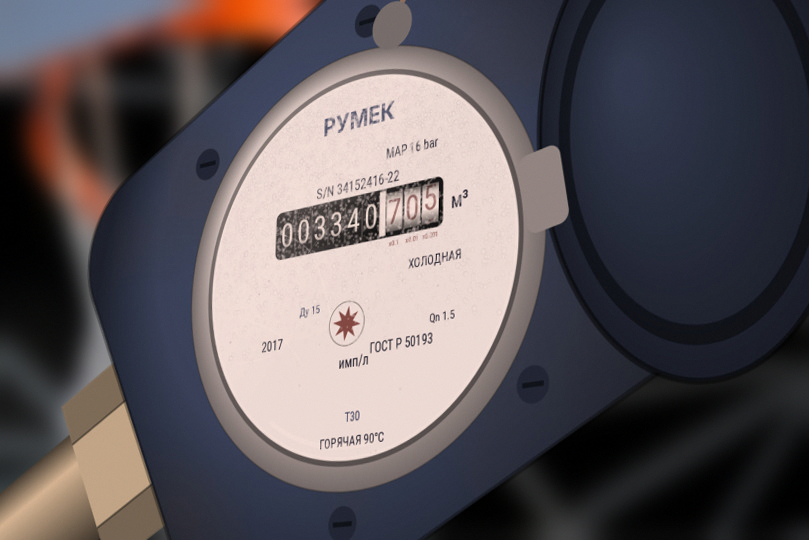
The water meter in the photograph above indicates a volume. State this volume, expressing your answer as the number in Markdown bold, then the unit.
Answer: **3340.705** m³
